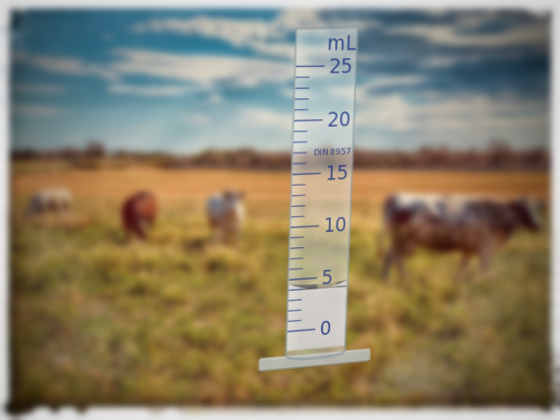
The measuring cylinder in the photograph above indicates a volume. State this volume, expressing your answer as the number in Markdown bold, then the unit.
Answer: **4** mL
